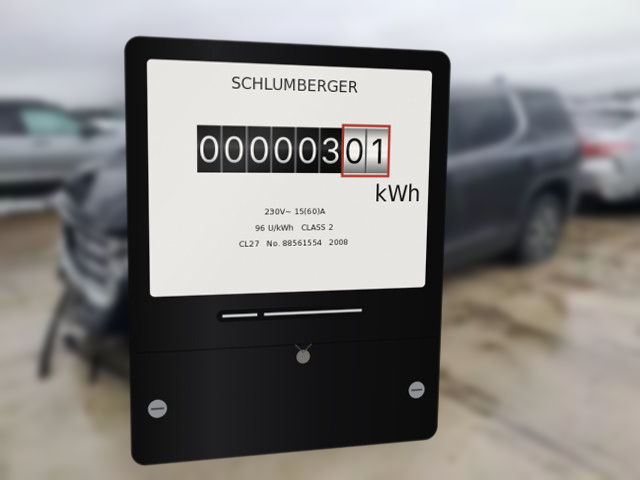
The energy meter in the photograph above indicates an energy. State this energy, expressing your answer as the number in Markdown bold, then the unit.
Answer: **3.01** kWh
